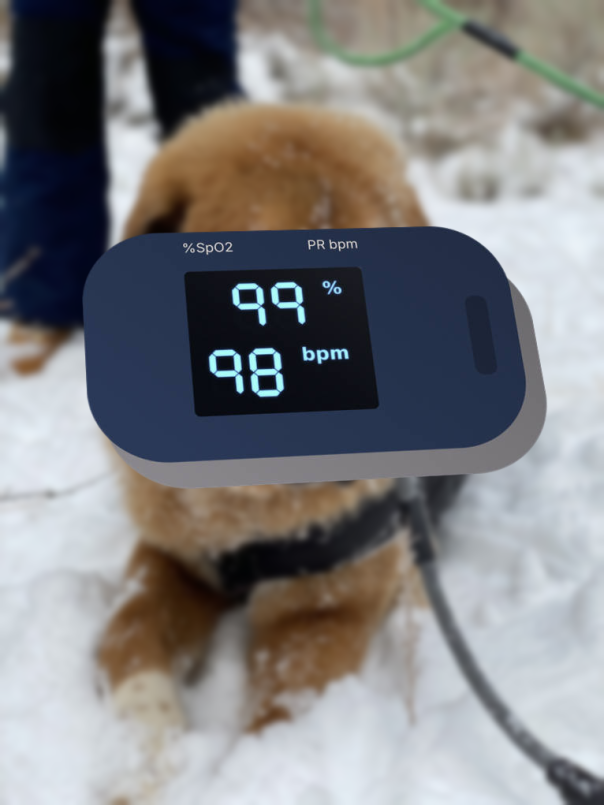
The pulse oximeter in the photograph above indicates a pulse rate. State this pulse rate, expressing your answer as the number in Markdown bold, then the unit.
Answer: **98** bpm
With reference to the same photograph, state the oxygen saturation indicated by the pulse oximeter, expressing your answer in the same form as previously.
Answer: **99** %
